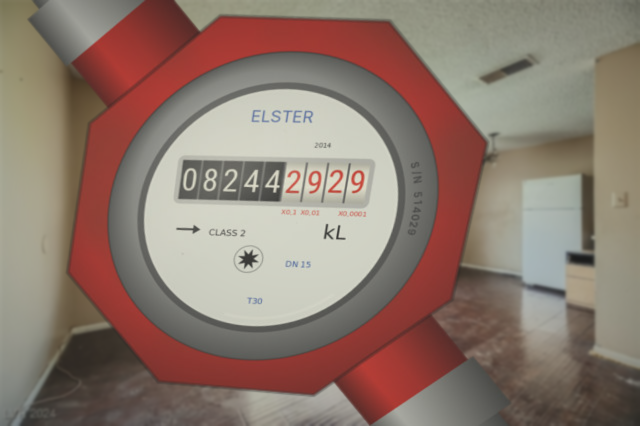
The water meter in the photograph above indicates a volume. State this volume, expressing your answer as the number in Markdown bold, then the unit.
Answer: **8244.2929** kL
